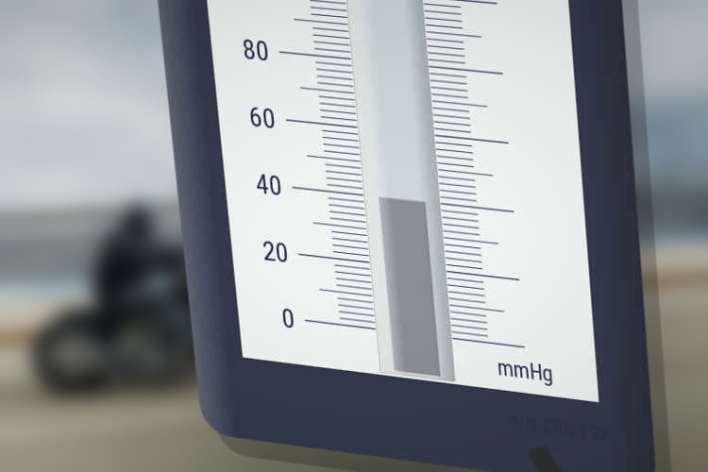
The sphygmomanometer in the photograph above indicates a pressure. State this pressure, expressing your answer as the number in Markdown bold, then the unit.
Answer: **40** mmHg
